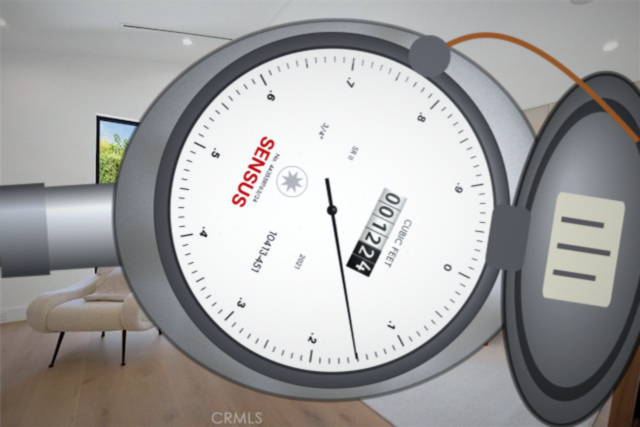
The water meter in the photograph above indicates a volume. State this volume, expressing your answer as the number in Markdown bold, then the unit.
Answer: **1224.15** ft³
